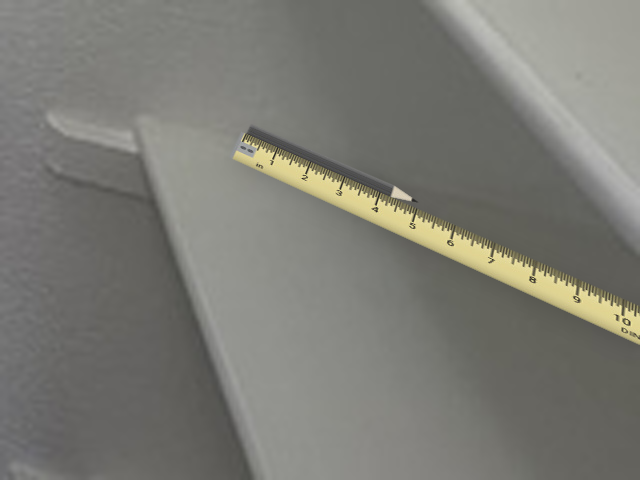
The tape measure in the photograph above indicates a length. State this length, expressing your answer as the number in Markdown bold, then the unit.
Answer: **5** in
